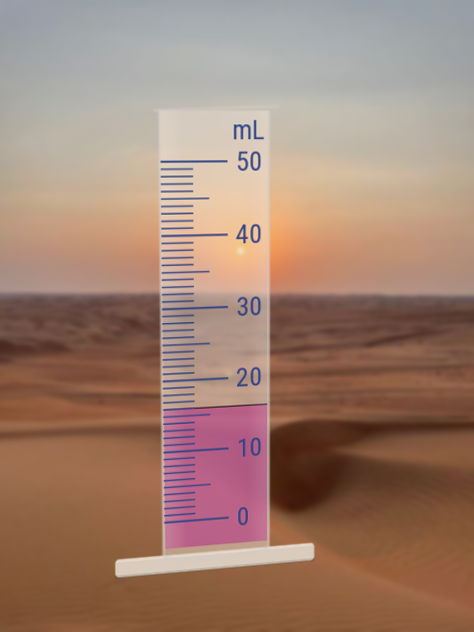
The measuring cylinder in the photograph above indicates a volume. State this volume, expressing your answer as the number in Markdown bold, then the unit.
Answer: **16** mL
